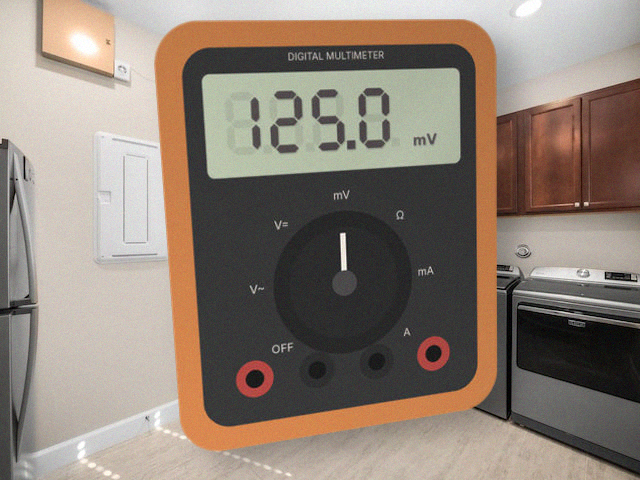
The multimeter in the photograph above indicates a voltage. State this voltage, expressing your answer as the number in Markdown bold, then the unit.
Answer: **125.0** mV
